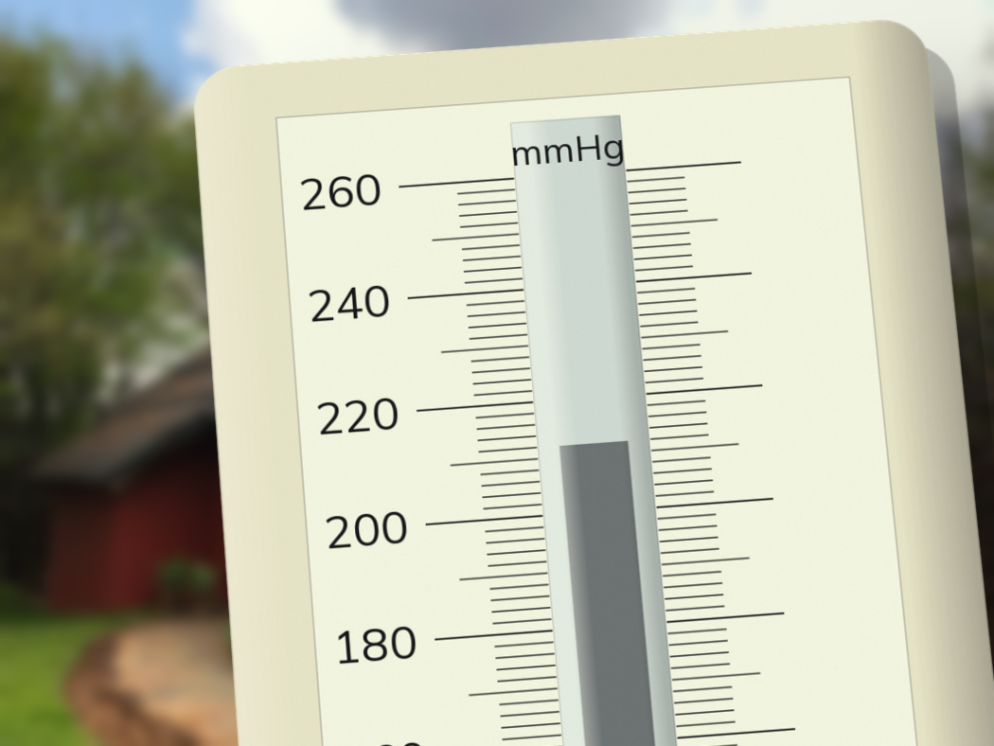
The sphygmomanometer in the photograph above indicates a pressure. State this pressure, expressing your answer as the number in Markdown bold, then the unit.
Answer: **212** mmHg
